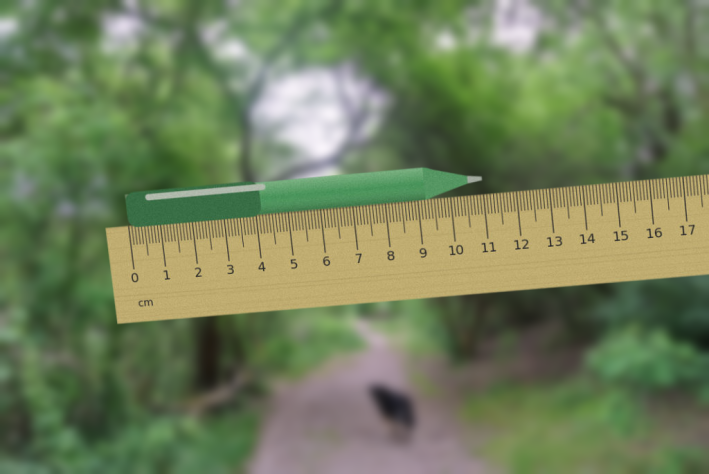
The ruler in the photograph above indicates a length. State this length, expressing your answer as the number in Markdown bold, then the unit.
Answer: **11** cm
